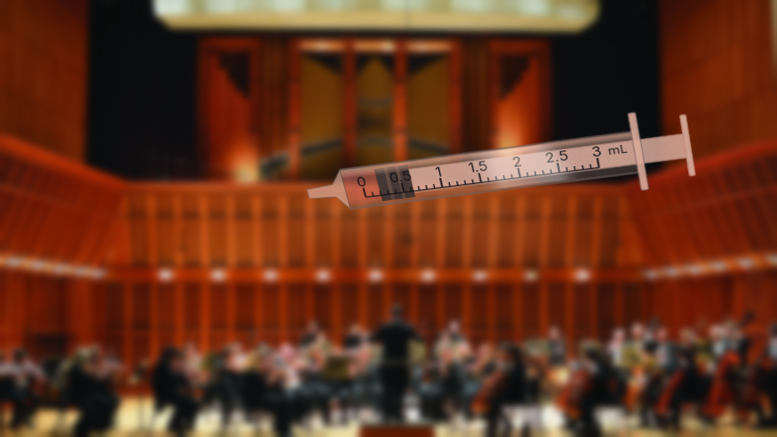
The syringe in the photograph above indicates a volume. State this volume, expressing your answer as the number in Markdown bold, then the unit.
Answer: **0.2** mL
